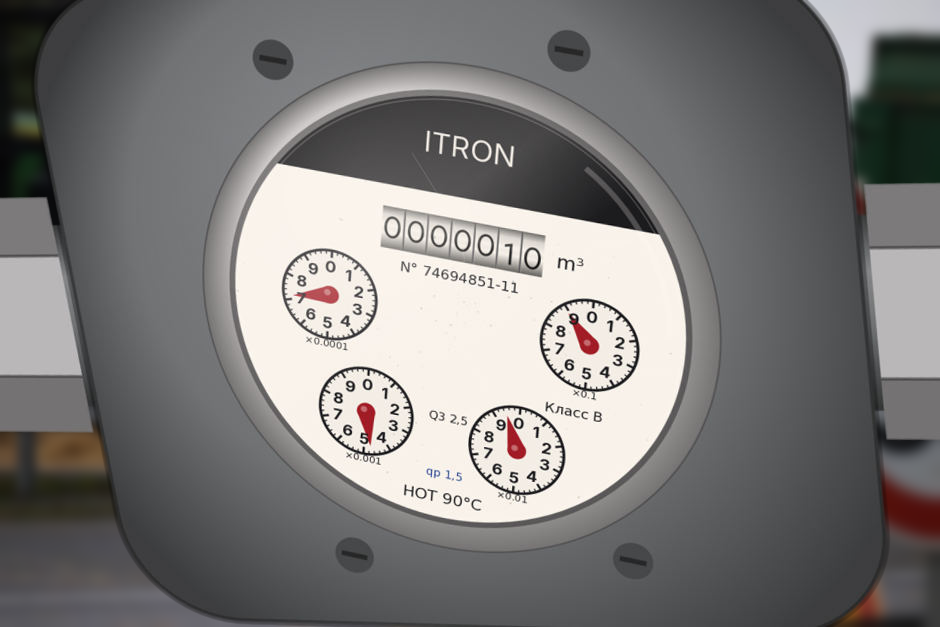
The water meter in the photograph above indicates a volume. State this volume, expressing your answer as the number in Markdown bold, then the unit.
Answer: **9.8947** m³
